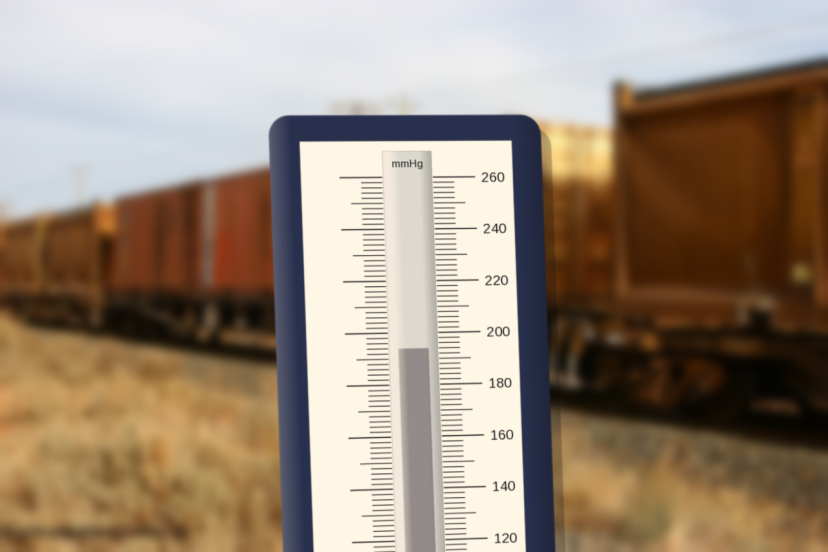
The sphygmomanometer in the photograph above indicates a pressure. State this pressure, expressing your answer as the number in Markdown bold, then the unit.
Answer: **194** mmHg
